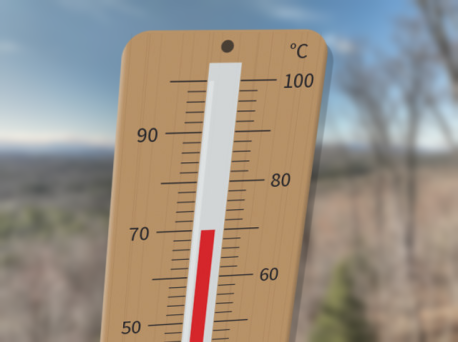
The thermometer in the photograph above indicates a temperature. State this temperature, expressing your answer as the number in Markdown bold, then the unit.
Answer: **70** °C
